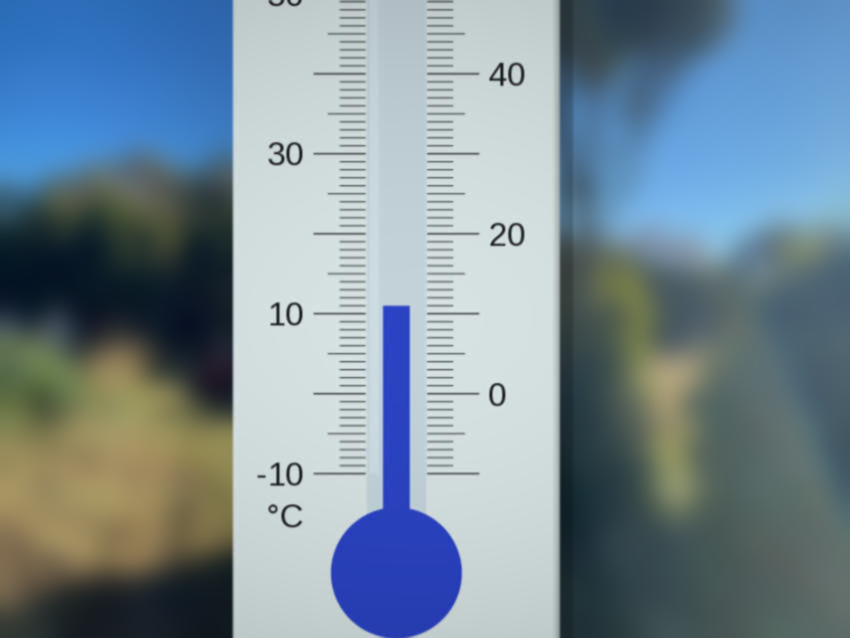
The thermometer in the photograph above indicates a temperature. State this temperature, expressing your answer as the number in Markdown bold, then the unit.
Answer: **11** °C
